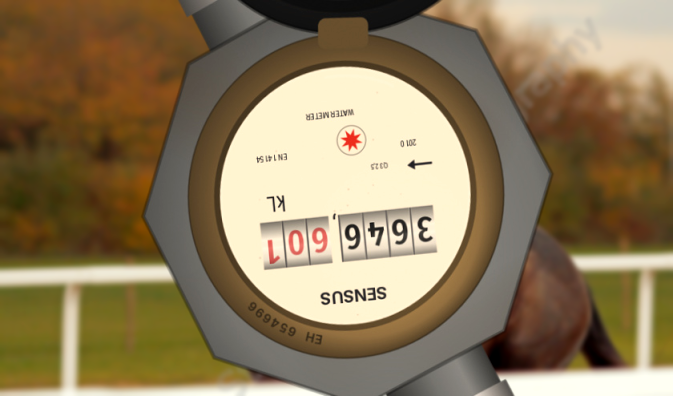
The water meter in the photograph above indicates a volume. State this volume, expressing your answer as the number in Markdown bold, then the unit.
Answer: **3646.601** kL
